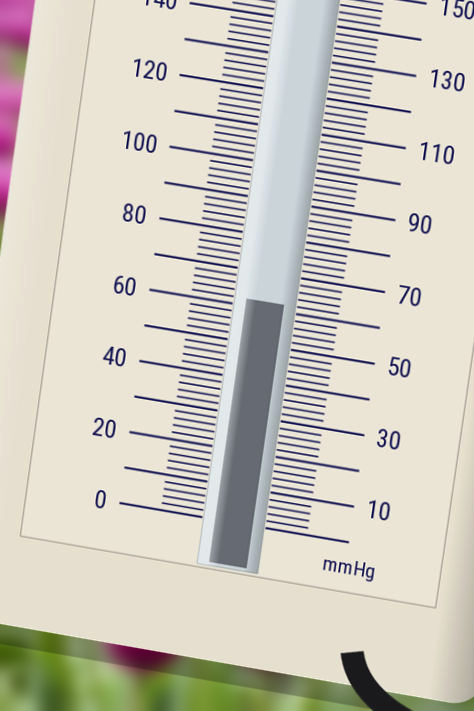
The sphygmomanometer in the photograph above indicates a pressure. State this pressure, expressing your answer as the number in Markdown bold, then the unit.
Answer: **62** mmHg
